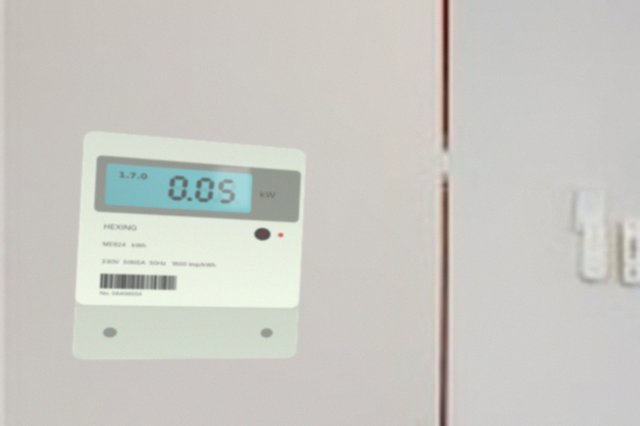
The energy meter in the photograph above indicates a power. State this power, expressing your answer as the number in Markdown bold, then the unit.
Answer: **0.05** kW
